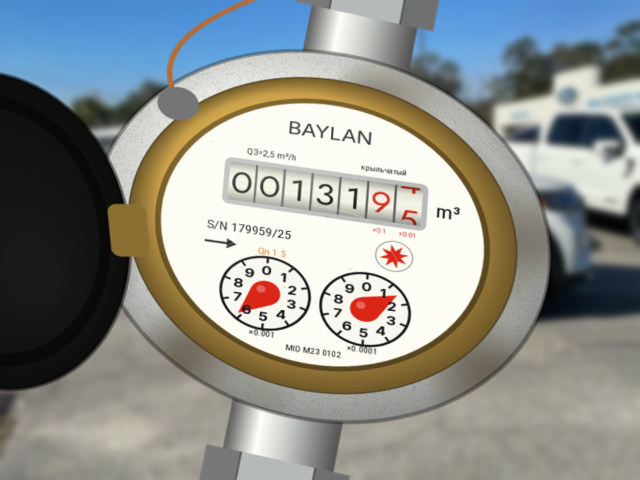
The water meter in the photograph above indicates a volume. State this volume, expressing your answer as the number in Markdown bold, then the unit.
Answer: **131.9461** m³
